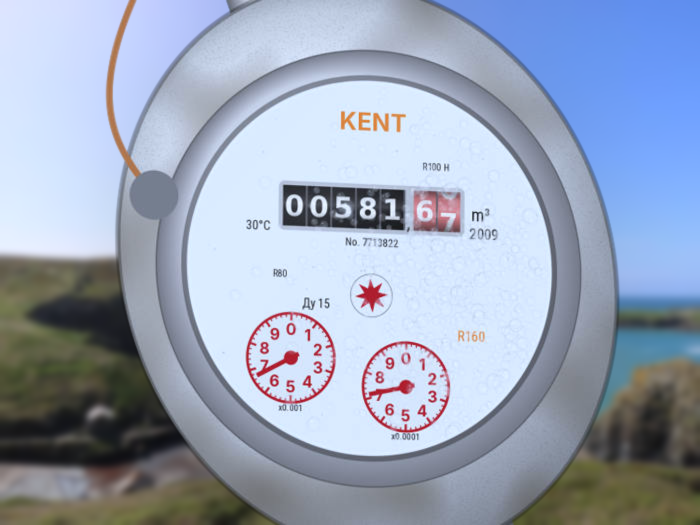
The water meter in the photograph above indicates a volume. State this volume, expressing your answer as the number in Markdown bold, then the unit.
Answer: **581.6667** m³
